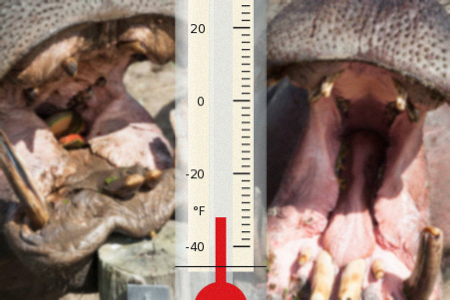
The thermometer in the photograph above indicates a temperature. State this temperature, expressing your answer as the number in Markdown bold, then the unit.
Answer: **-32** °F
